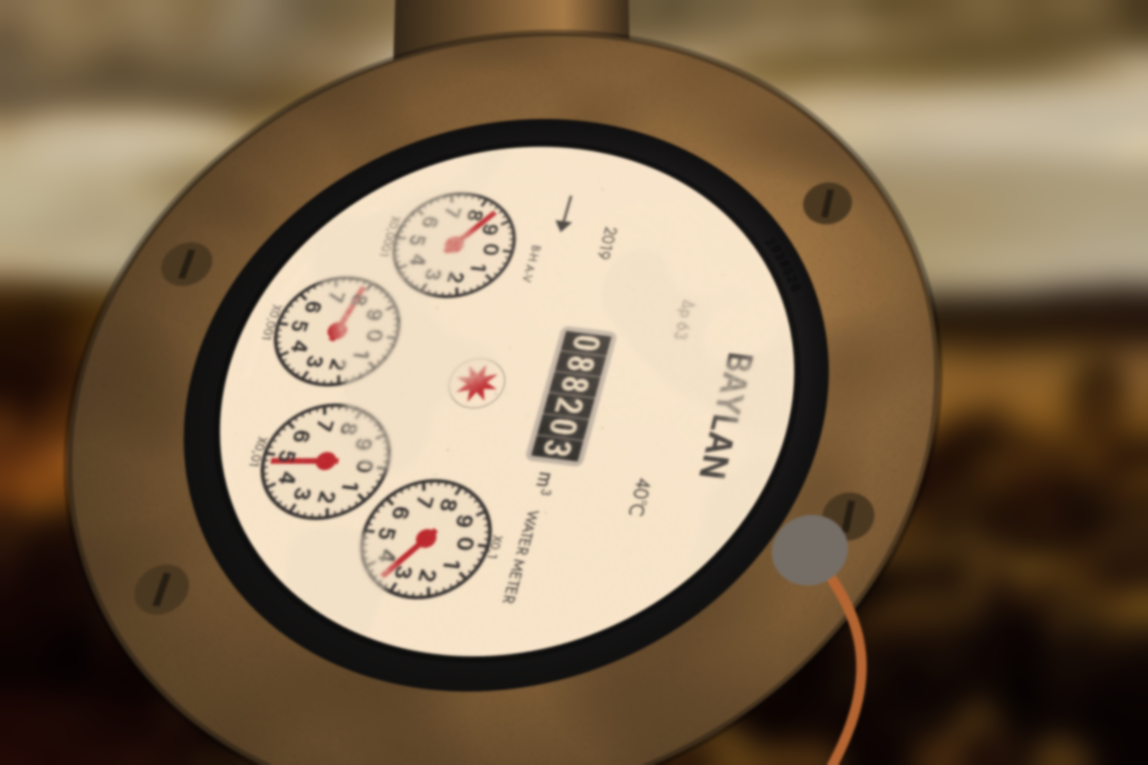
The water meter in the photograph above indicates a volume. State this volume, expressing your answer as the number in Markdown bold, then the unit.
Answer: **88203.3478** m³
